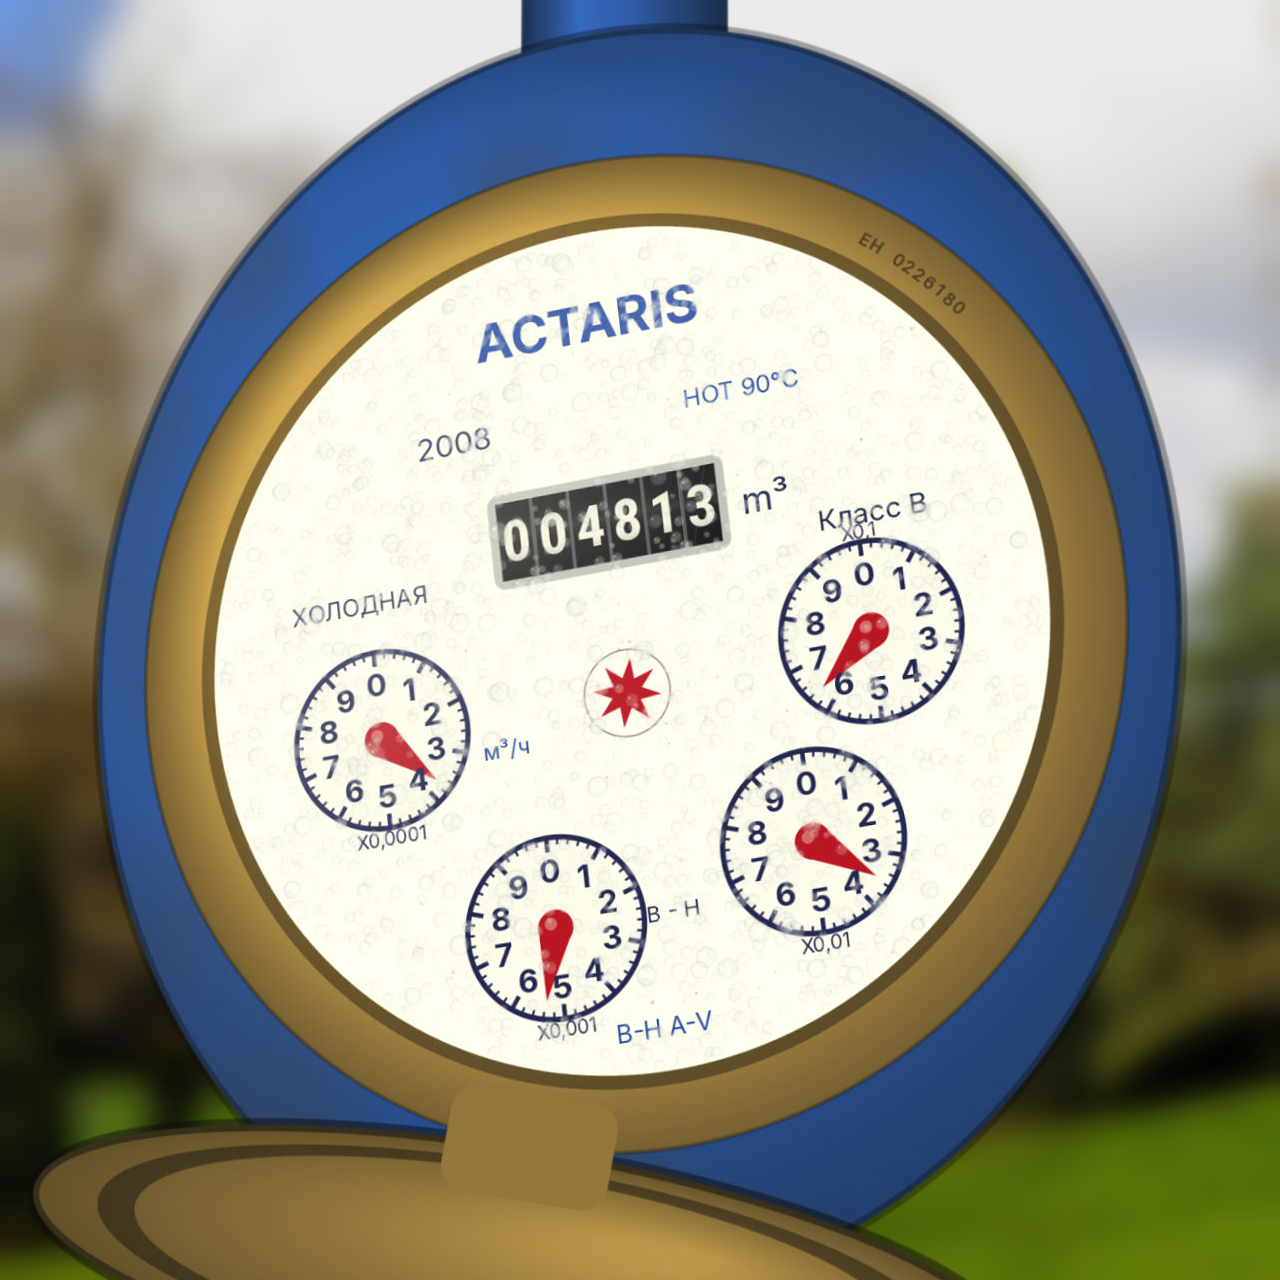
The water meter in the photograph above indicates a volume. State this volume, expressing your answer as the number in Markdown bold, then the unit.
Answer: **4813.6353** m³
